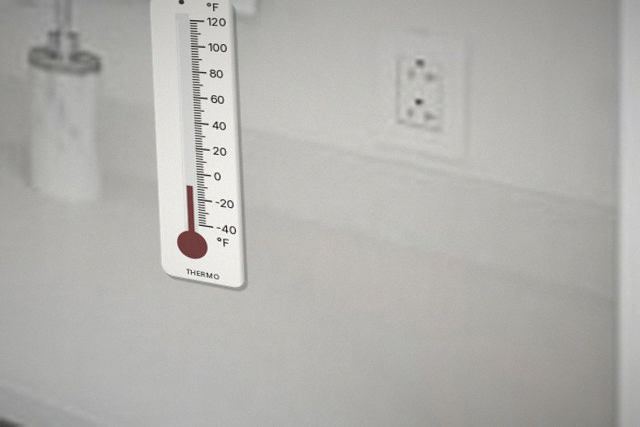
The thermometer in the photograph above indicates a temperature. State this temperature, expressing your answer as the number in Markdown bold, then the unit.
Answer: **-10** °F
